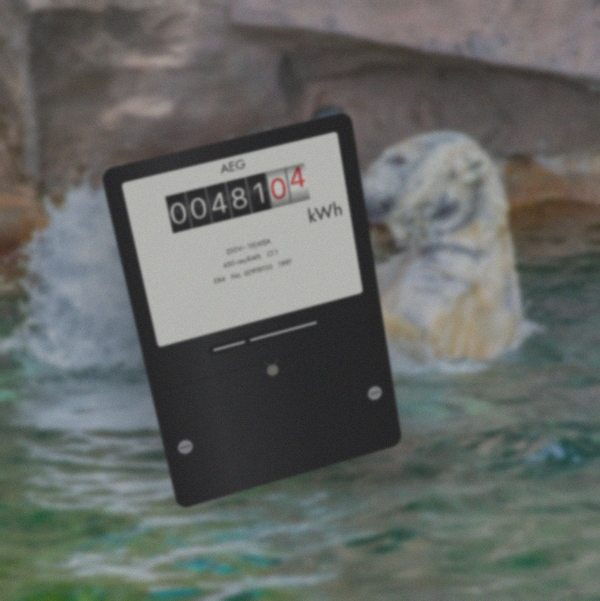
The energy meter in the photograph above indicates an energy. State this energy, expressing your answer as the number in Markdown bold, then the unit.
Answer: **481.04** kWh
